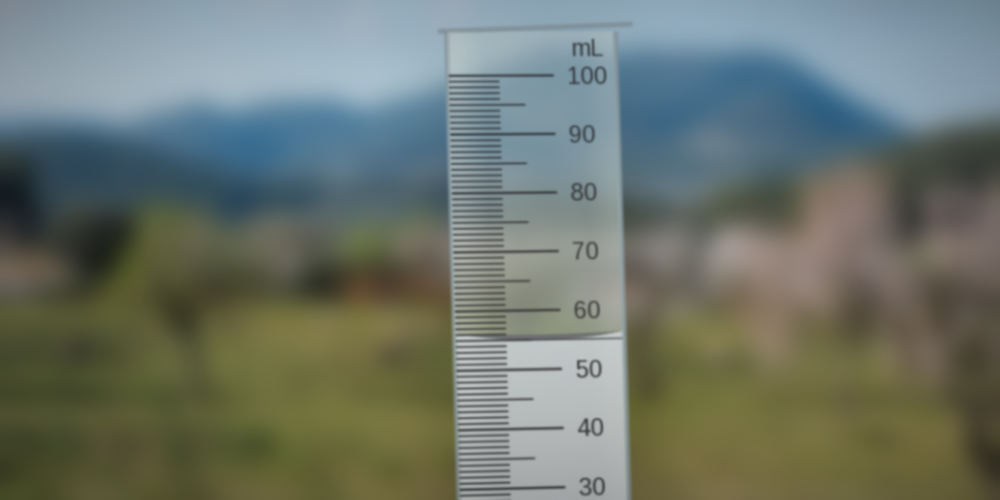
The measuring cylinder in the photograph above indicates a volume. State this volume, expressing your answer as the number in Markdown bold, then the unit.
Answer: **55** mL
